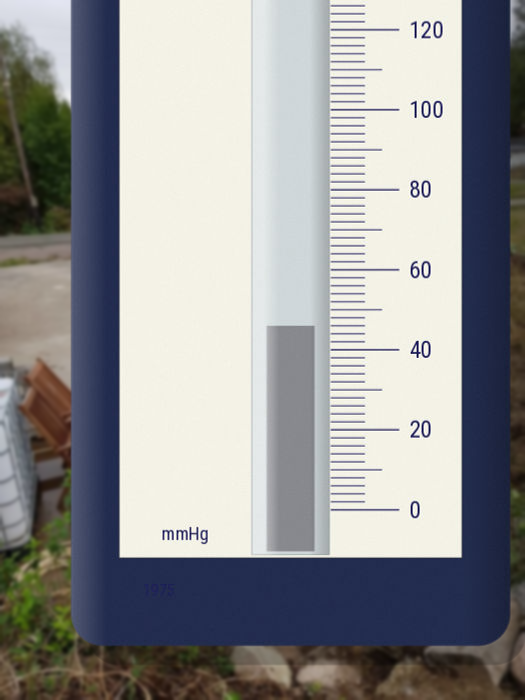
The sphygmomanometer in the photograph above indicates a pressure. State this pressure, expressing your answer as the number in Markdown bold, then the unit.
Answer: **46** mmHg
